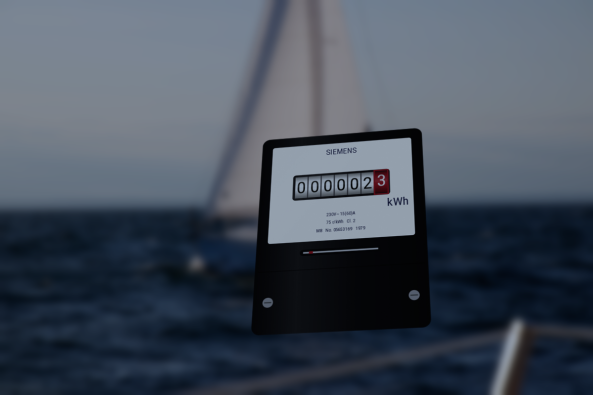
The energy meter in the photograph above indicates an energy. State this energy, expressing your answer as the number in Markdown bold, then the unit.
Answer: **2.3** kWh
